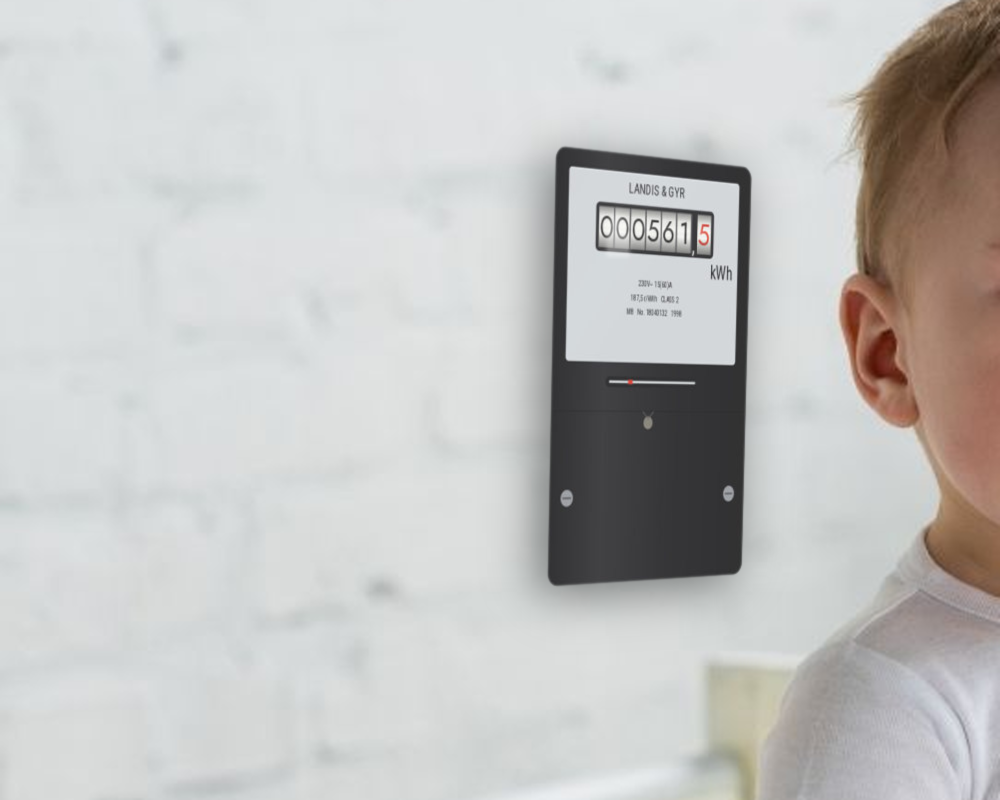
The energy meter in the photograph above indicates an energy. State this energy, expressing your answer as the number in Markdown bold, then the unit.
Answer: **561.5** kWh
